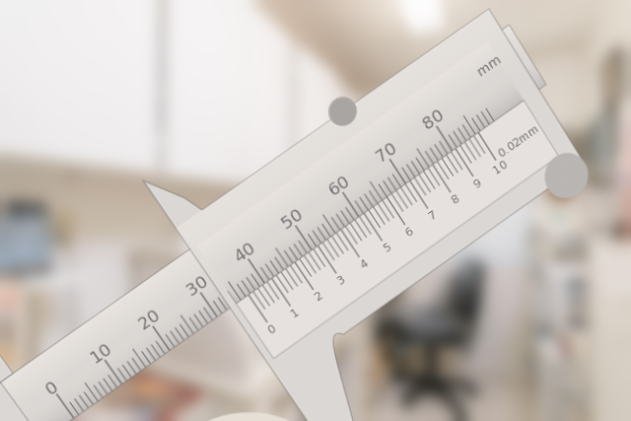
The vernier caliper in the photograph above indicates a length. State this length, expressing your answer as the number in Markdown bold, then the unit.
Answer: **36.6** mm
